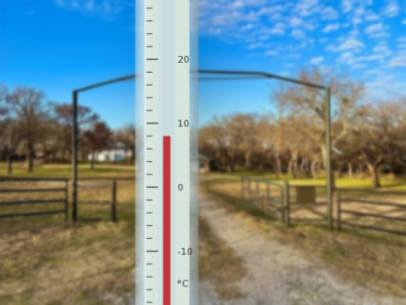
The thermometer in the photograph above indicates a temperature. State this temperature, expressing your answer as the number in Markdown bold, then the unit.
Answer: **8** °C
